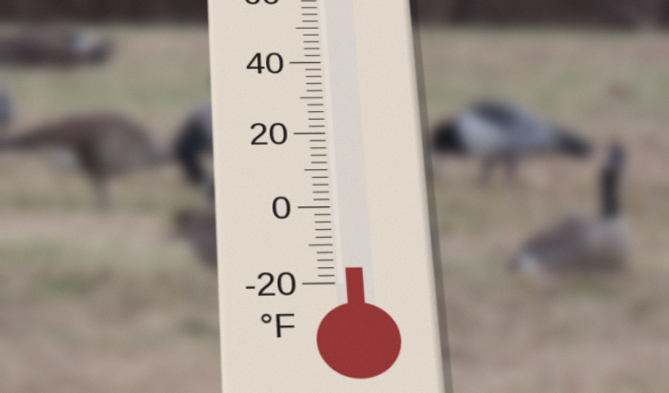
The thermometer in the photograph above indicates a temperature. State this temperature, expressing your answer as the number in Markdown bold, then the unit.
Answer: **-16** °F
